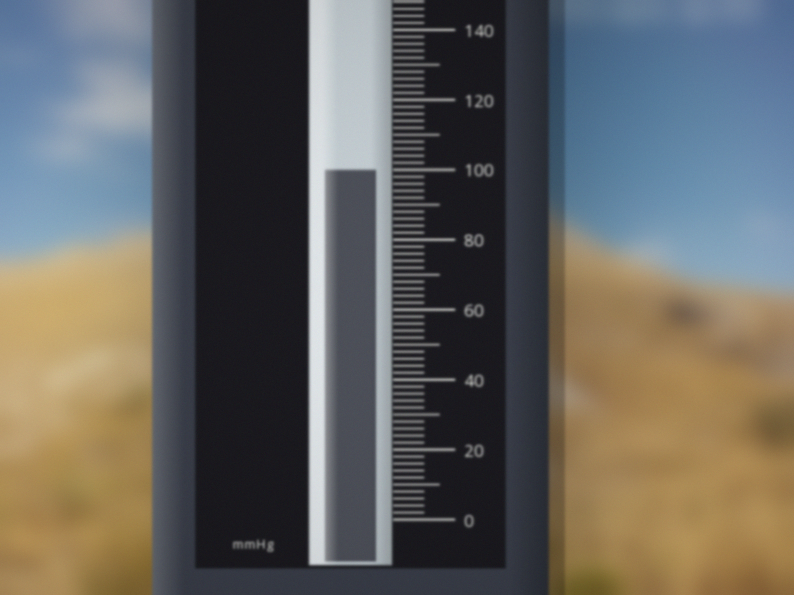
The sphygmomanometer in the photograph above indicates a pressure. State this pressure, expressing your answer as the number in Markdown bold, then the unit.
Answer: **100** mmHg
